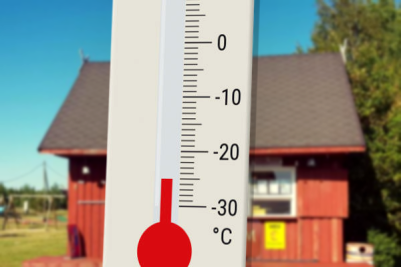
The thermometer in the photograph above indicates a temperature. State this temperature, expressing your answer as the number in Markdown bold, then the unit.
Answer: **-25** °C
